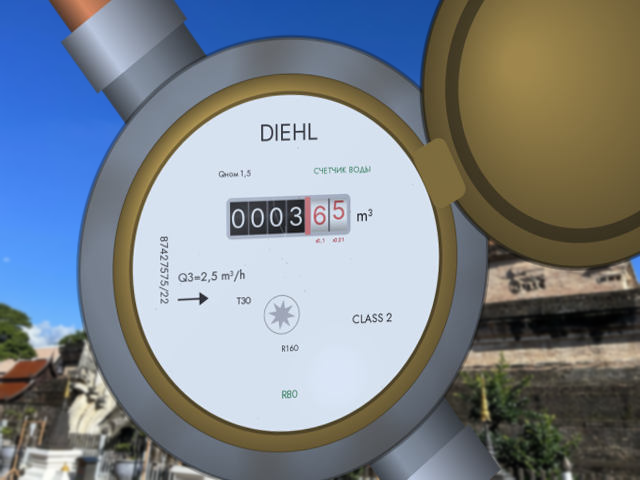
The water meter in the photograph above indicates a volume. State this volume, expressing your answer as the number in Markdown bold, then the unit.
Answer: **3.65** m³
